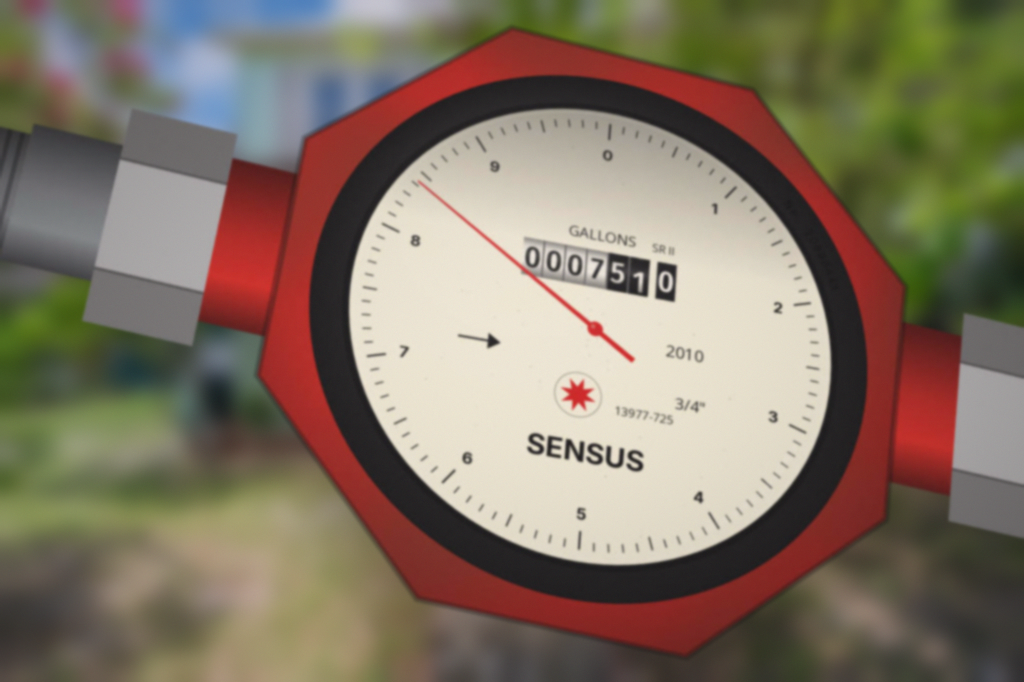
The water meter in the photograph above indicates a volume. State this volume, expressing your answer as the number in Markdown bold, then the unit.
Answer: **7508.4** gal
